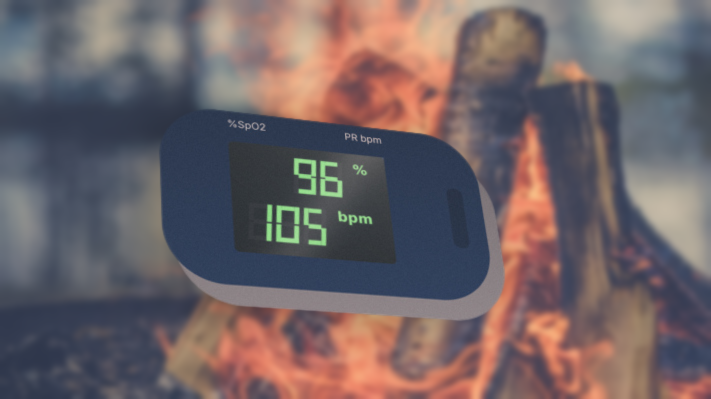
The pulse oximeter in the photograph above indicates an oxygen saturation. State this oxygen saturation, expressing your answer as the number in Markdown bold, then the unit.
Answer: **96** %
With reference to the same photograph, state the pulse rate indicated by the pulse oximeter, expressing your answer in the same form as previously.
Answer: **105** bpm
